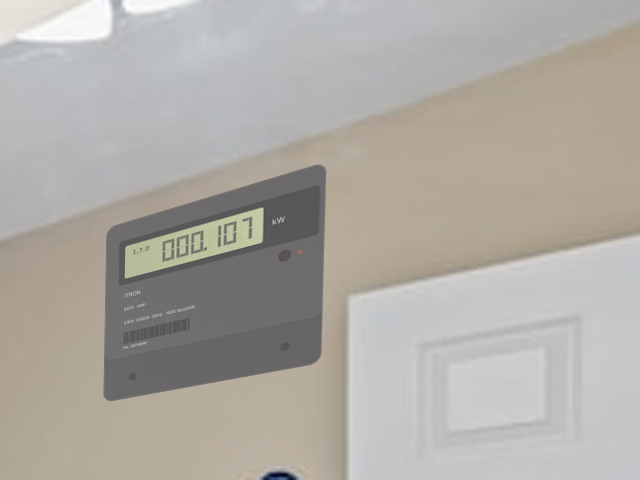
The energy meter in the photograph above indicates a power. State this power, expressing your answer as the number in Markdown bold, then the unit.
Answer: **0.107** kW
